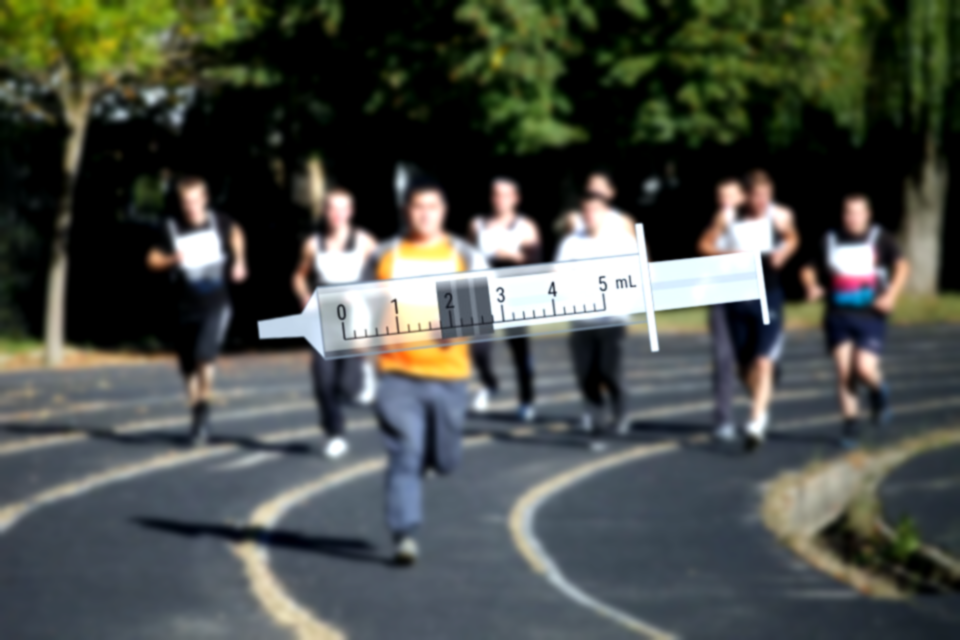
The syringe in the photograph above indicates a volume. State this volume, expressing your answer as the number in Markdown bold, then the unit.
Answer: **1.8** mL
